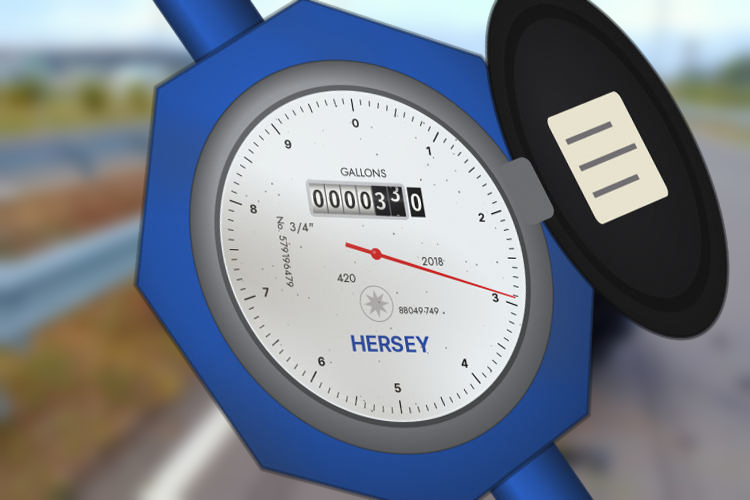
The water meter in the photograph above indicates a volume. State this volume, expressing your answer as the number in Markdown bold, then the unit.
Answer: **332.9** gal
